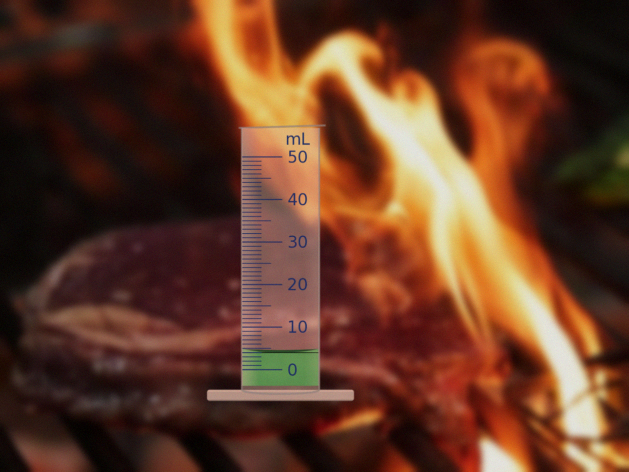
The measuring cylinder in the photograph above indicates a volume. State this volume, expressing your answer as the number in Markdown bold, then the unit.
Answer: **4** mL
